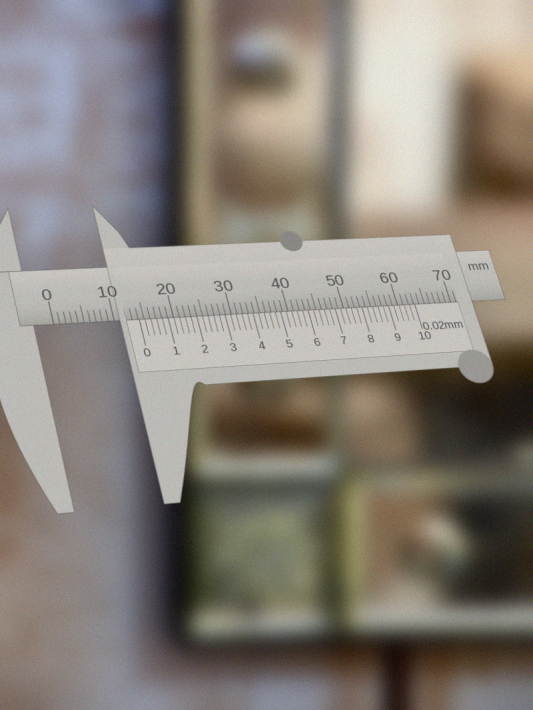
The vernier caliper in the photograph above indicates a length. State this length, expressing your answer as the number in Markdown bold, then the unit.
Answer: **14.2** mm
